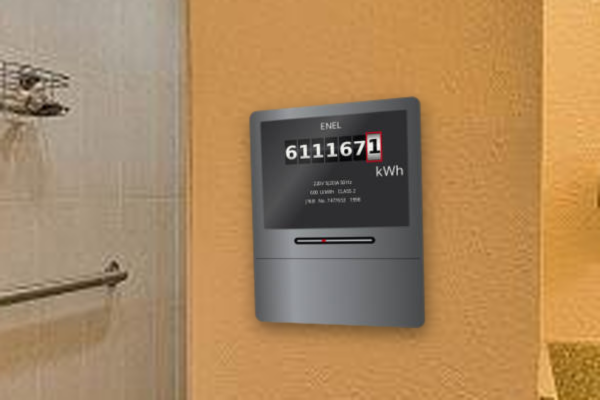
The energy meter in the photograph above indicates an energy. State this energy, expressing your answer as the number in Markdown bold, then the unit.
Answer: **611167.1** kWh
